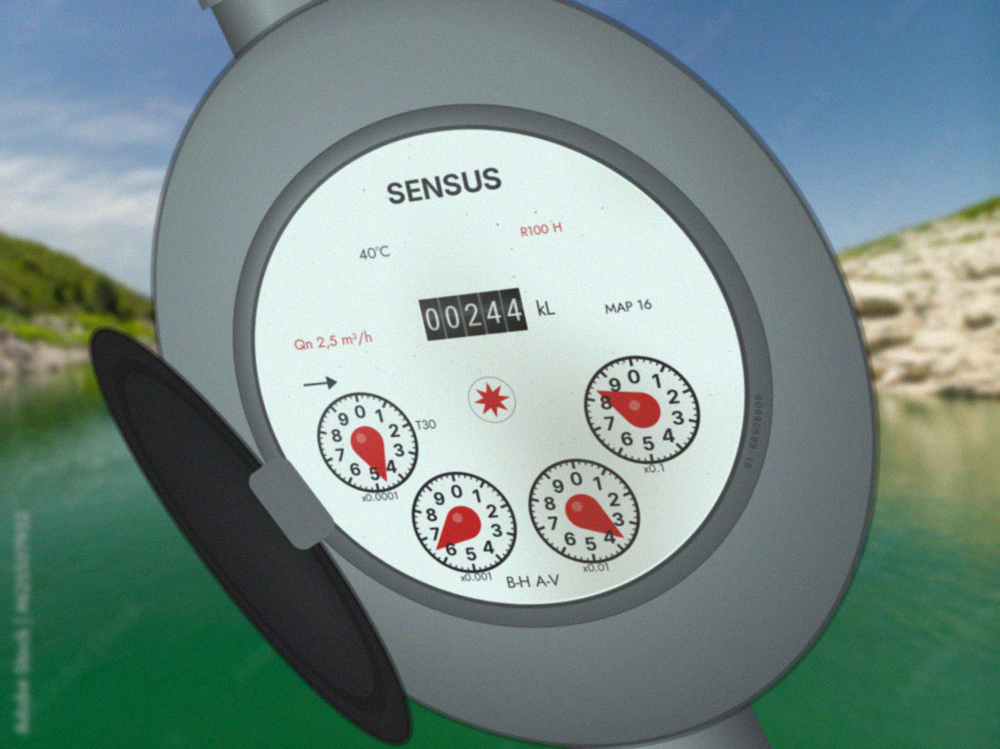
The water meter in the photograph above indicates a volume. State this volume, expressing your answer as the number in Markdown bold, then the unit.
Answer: **244.8364** kL
